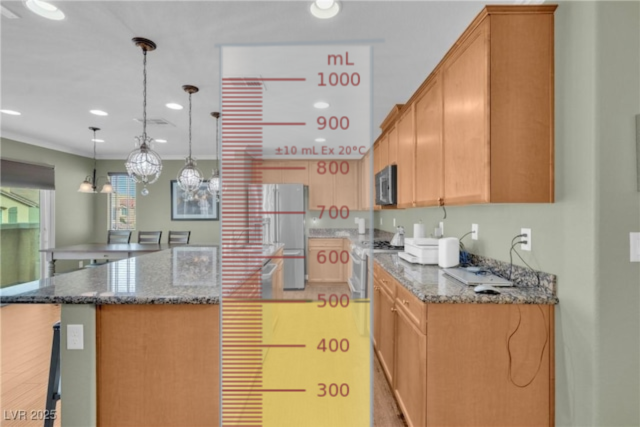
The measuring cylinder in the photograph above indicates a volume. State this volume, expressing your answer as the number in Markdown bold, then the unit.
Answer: **500** mL
